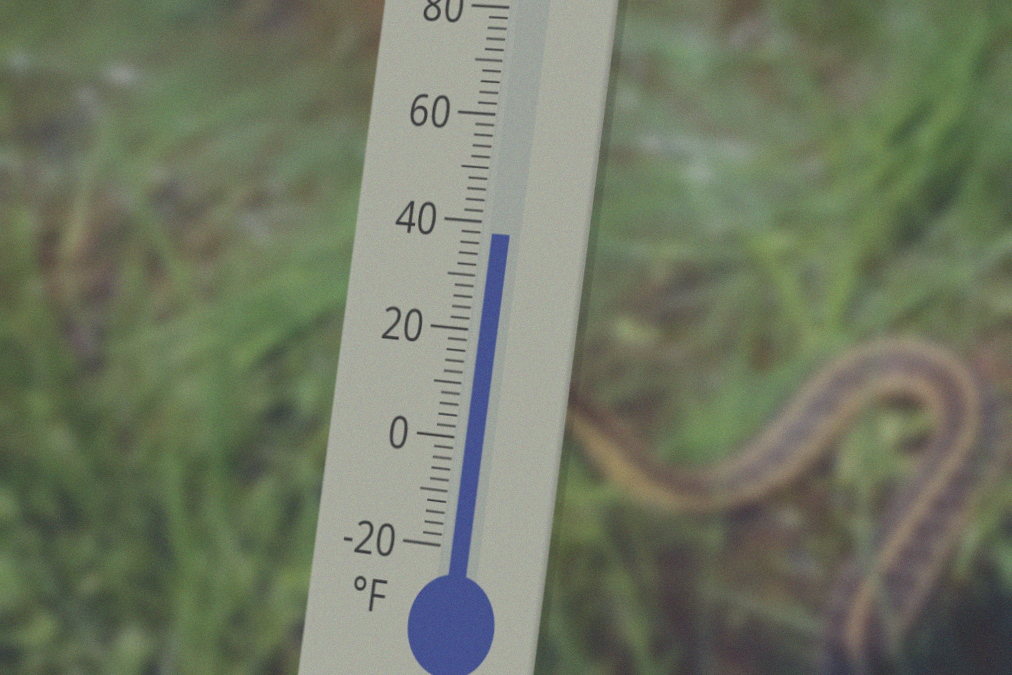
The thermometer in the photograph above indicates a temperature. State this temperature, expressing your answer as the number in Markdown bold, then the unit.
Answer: **38** °F
